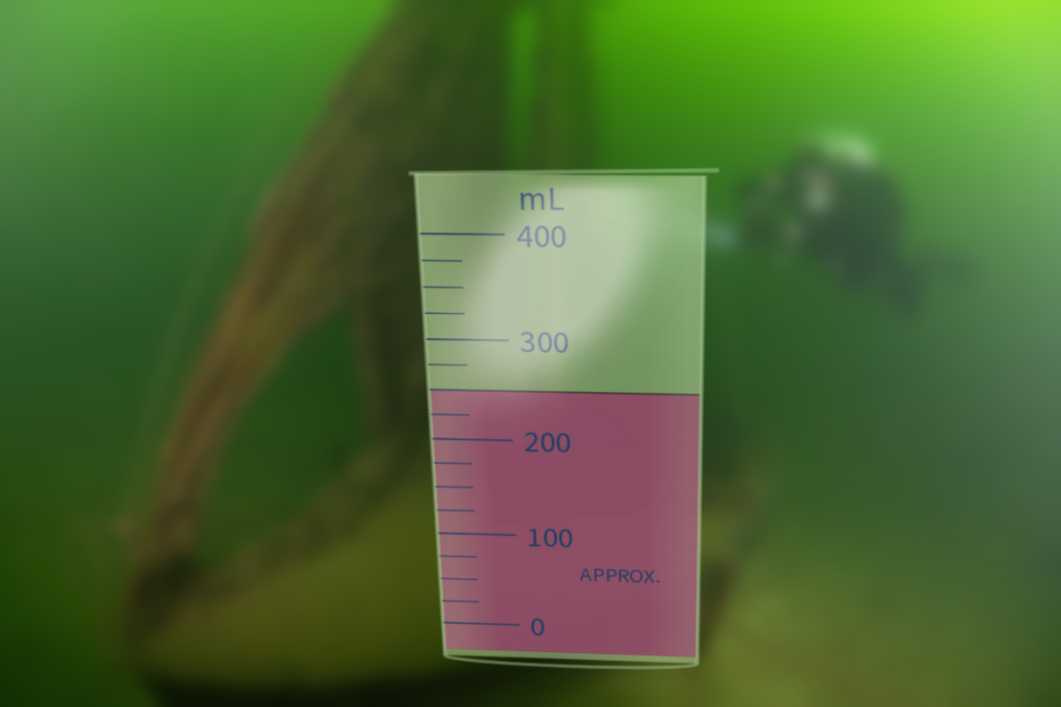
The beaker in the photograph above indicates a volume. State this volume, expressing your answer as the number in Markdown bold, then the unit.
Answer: **250** mL
